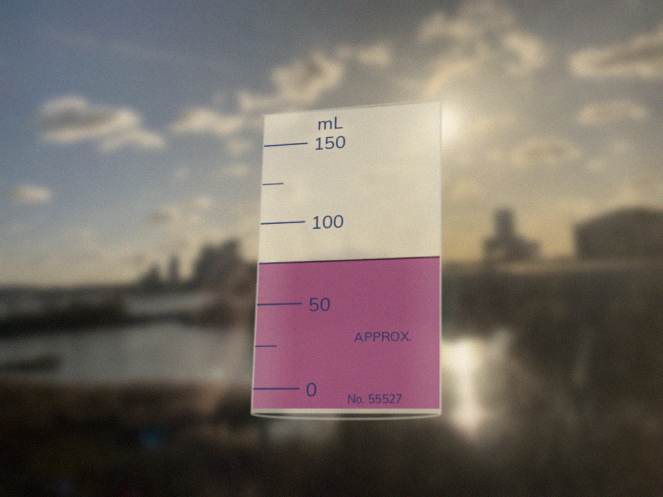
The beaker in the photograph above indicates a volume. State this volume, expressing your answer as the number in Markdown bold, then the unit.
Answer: **75** mL
